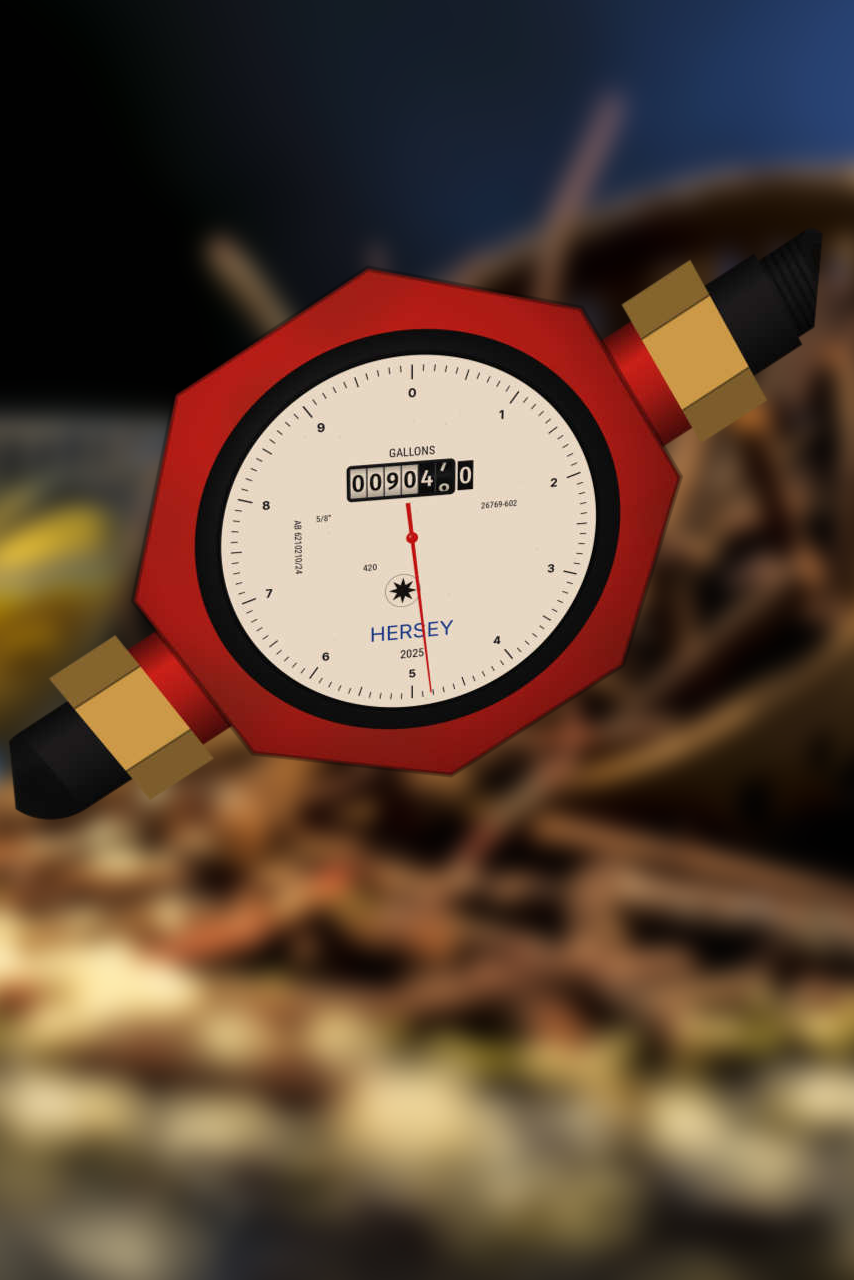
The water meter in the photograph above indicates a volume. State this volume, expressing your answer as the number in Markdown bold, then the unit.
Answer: **90474.8** gal
